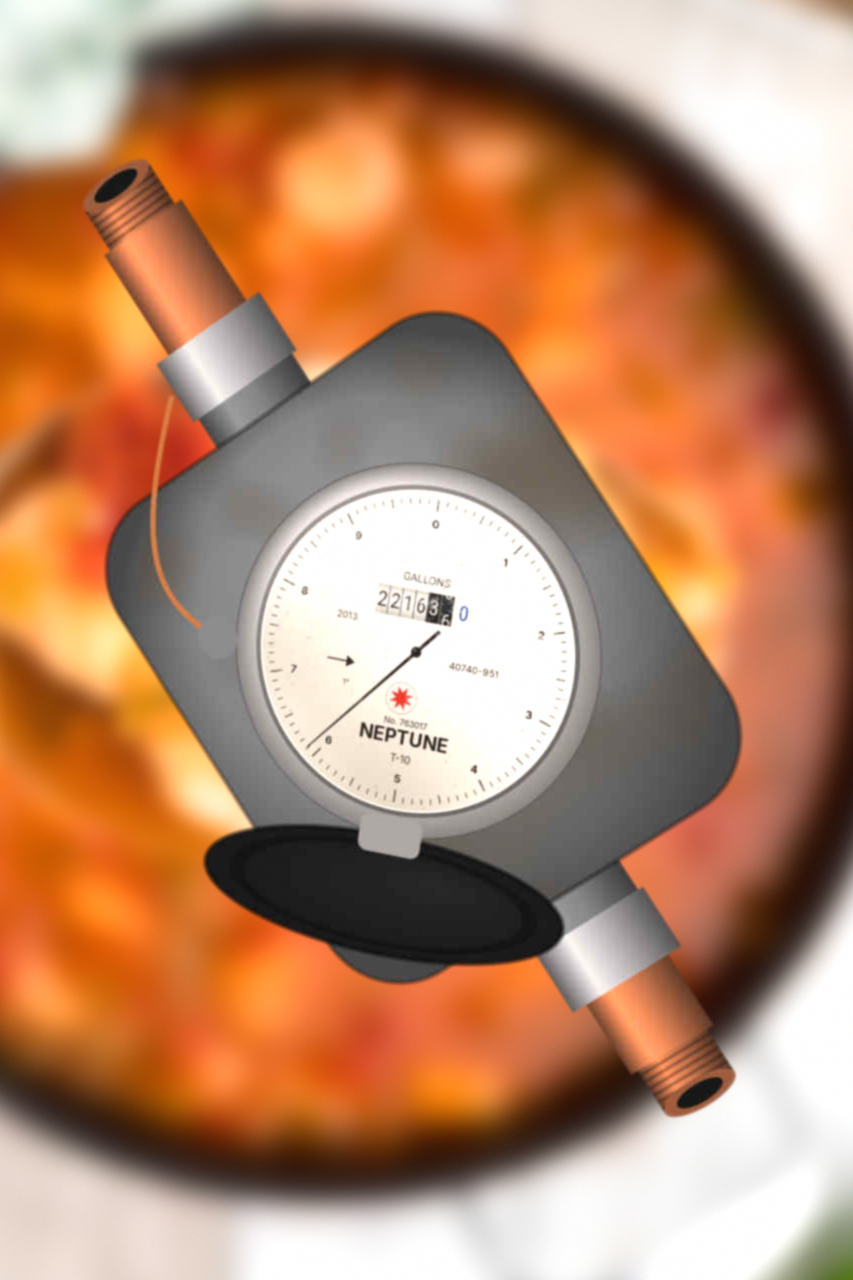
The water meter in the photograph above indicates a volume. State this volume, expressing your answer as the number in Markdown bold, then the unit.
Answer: **2216356.1** gal
